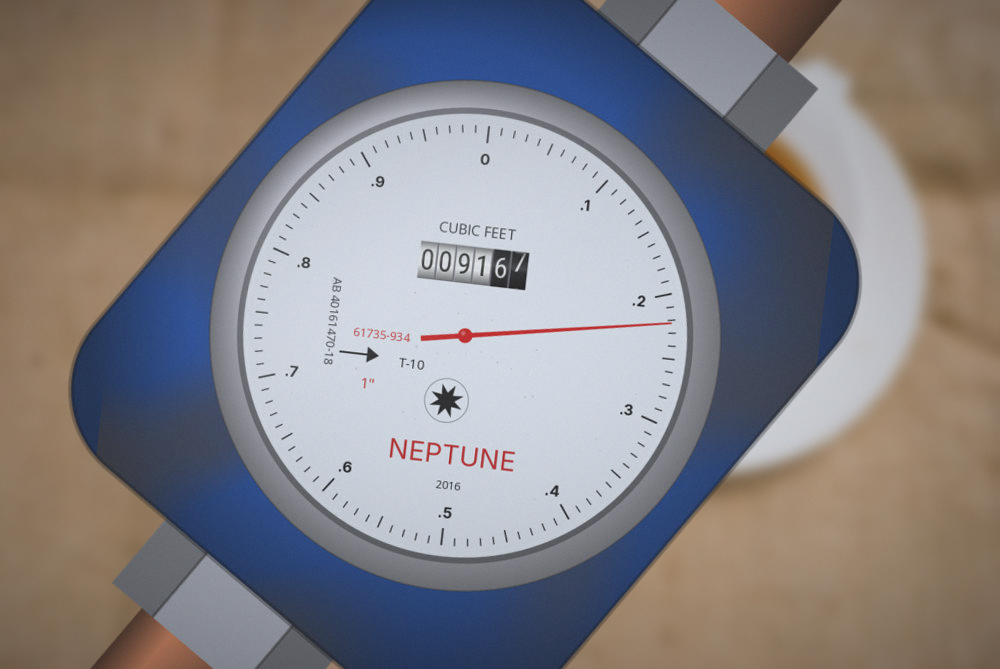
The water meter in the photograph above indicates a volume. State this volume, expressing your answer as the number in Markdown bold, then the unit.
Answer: **9167.22** ft³
